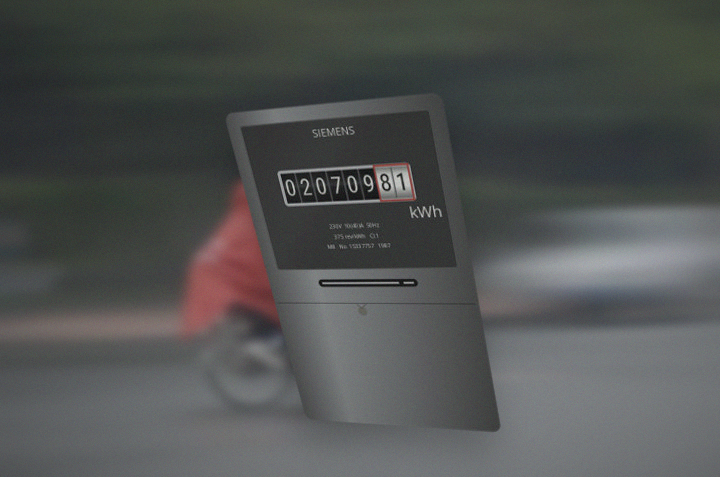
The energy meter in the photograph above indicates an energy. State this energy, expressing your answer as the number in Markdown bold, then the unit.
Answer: **20709.81** kWh
